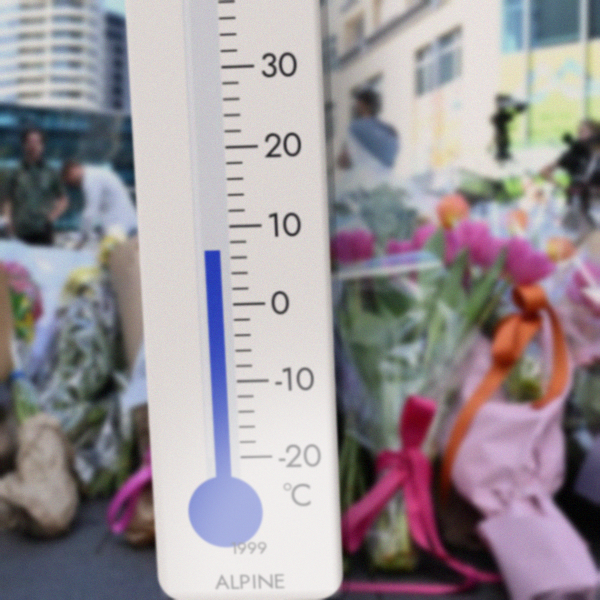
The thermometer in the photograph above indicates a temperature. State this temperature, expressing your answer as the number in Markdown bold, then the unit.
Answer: **7** °C
